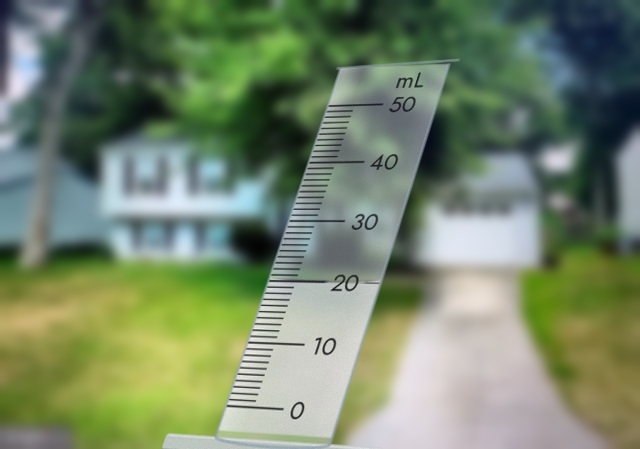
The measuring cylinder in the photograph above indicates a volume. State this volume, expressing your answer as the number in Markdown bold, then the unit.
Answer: **20** mL
